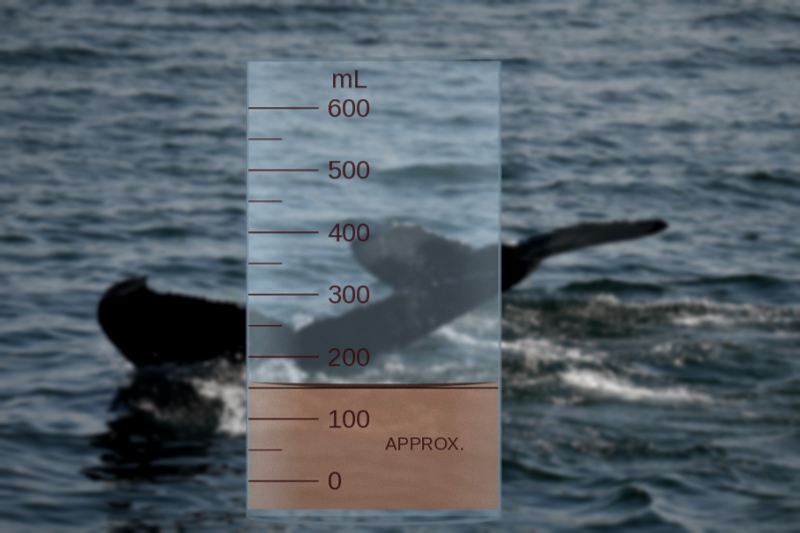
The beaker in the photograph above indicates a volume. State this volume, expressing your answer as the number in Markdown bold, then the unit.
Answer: **150** mL
